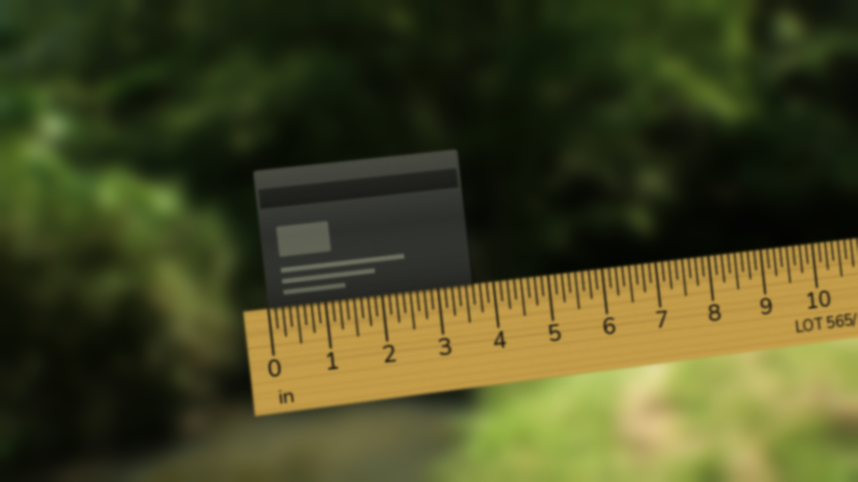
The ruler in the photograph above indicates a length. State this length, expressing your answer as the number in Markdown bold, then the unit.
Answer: **3.625** in
